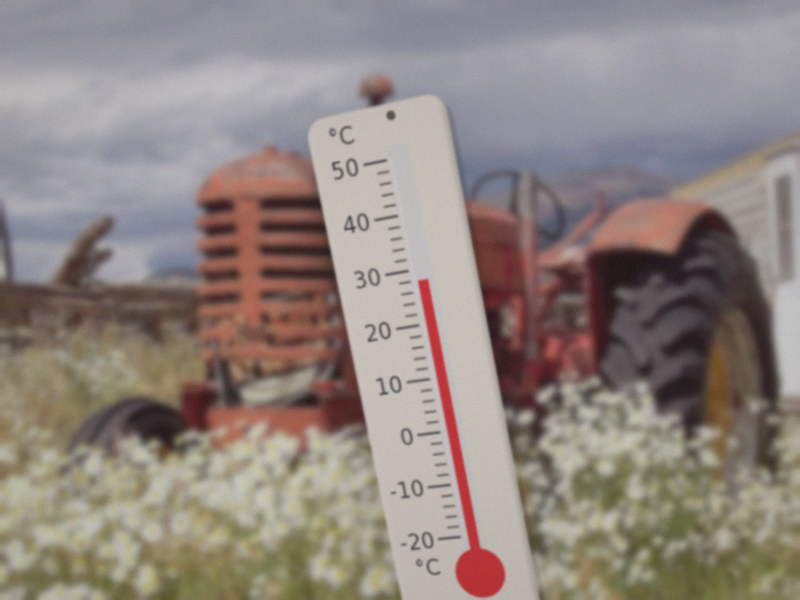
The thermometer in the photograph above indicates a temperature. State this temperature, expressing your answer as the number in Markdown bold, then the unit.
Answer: **28** °C
